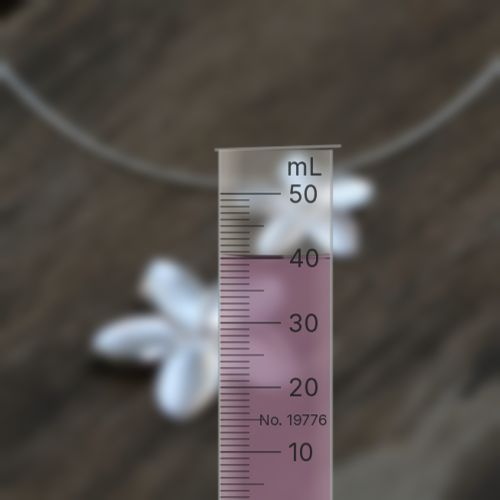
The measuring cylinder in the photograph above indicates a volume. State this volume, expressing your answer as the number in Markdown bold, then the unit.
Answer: **40** mL
